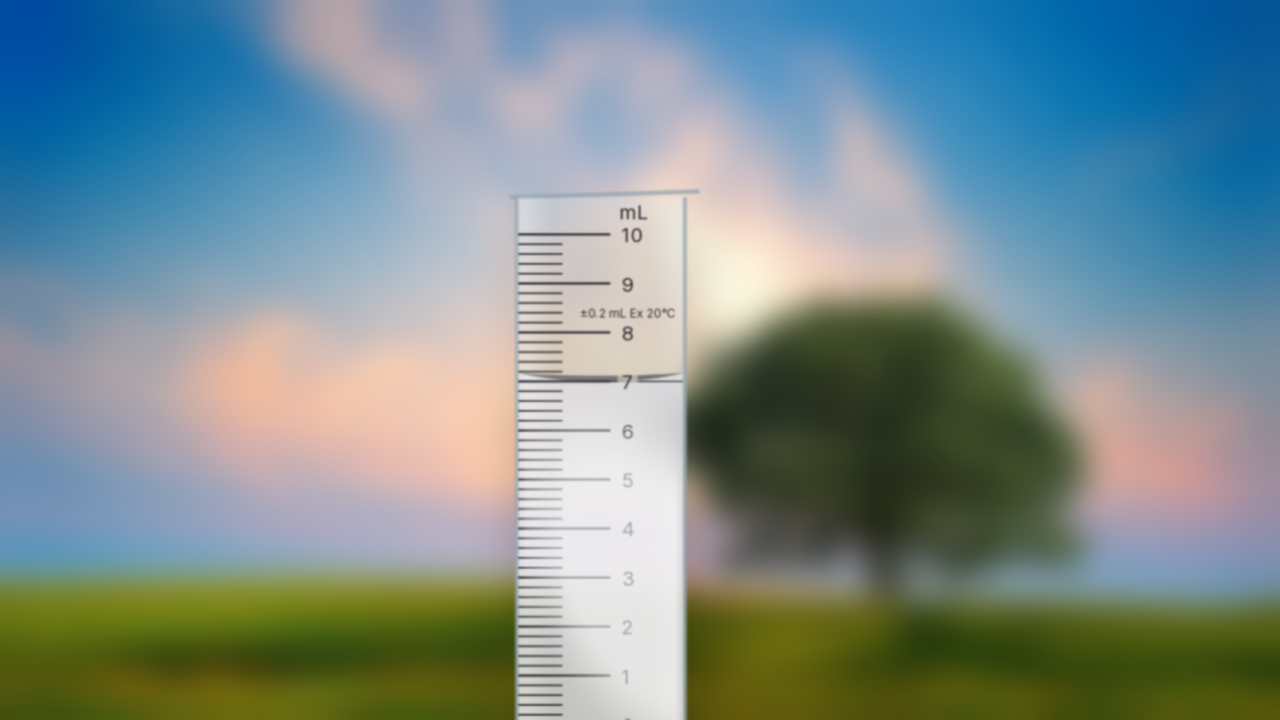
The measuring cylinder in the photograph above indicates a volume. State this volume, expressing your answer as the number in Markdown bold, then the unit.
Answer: **7** mL
